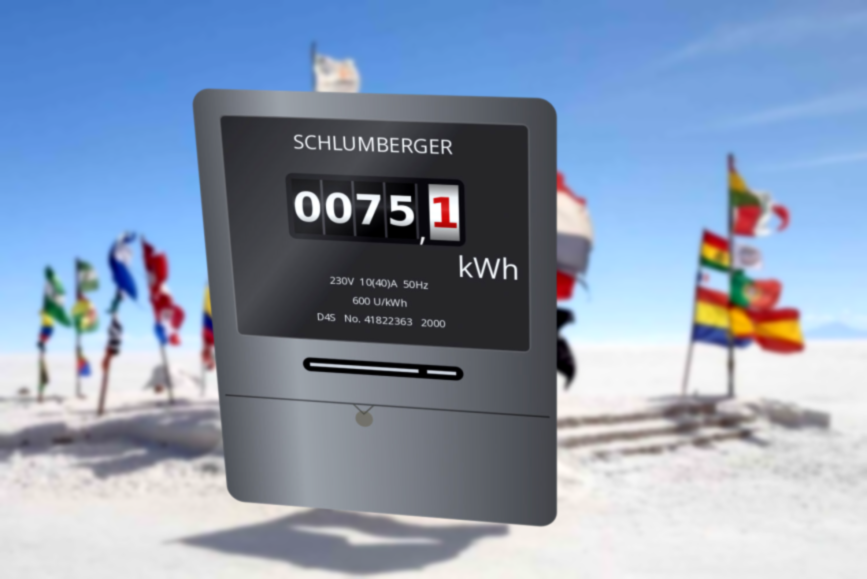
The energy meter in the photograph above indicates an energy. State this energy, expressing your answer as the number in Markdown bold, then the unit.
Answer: **75.1** kWh
